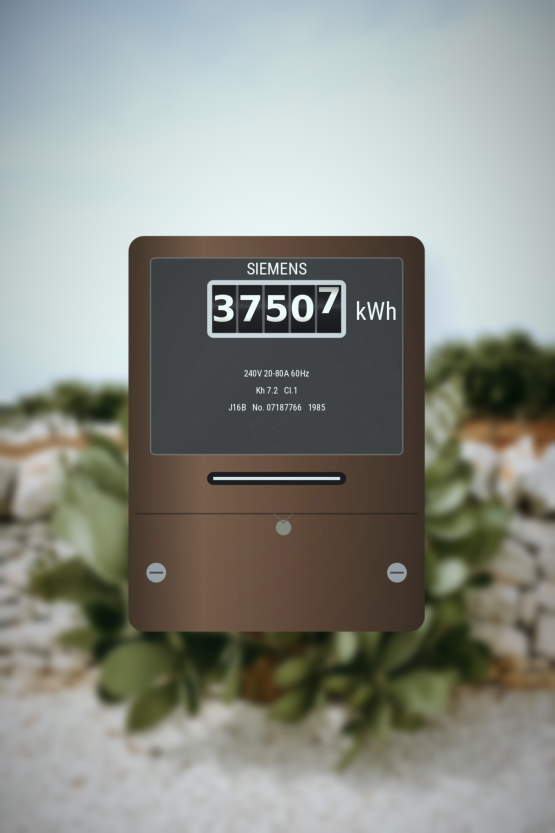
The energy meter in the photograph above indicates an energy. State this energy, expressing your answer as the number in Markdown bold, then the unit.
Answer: **37507** kWh
